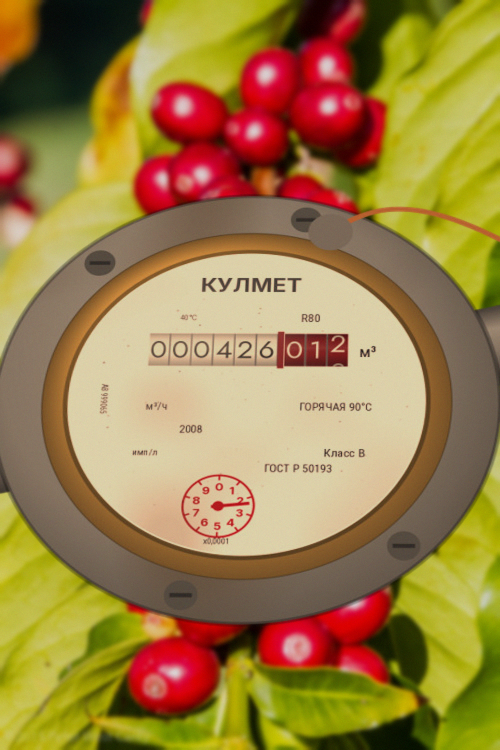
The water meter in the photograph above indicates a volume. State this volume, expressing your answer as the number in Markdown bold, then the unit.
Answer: **426.0122** m³
